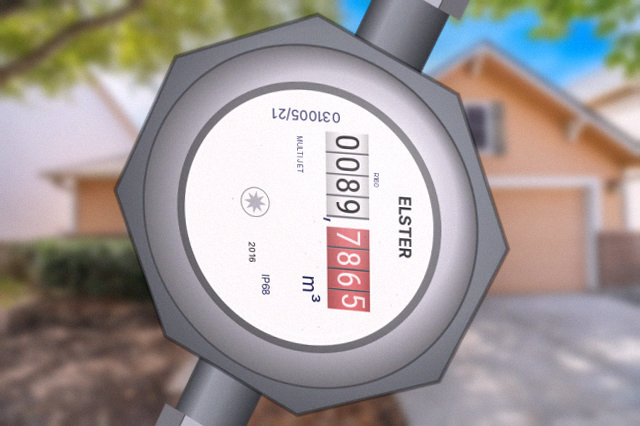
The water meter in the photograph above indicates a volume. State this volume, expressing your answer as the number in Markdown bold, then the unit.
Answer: **89.7865** m³
